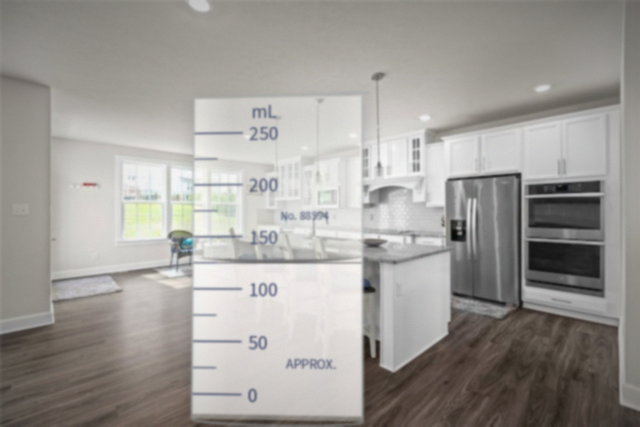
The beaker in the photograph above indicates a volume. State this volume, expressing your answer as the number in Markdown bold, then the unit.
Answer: **125** mL
